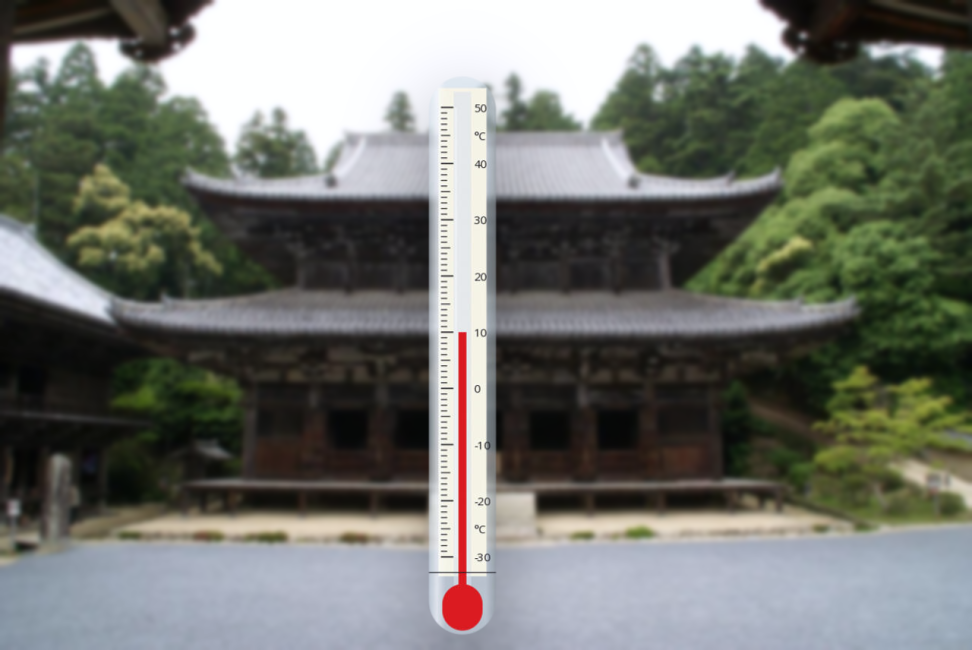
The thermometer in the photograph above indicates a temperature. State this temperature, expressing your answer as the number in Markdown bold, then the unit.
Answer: **10** °C
